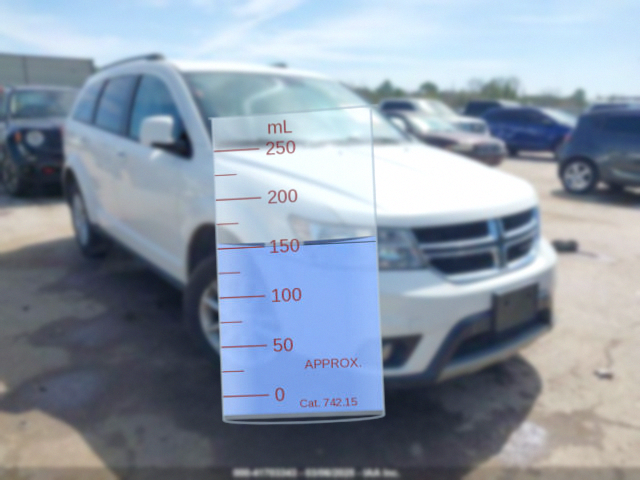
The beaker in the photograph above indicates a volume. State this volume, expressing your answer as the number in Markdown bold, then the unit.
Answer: **150** mL
